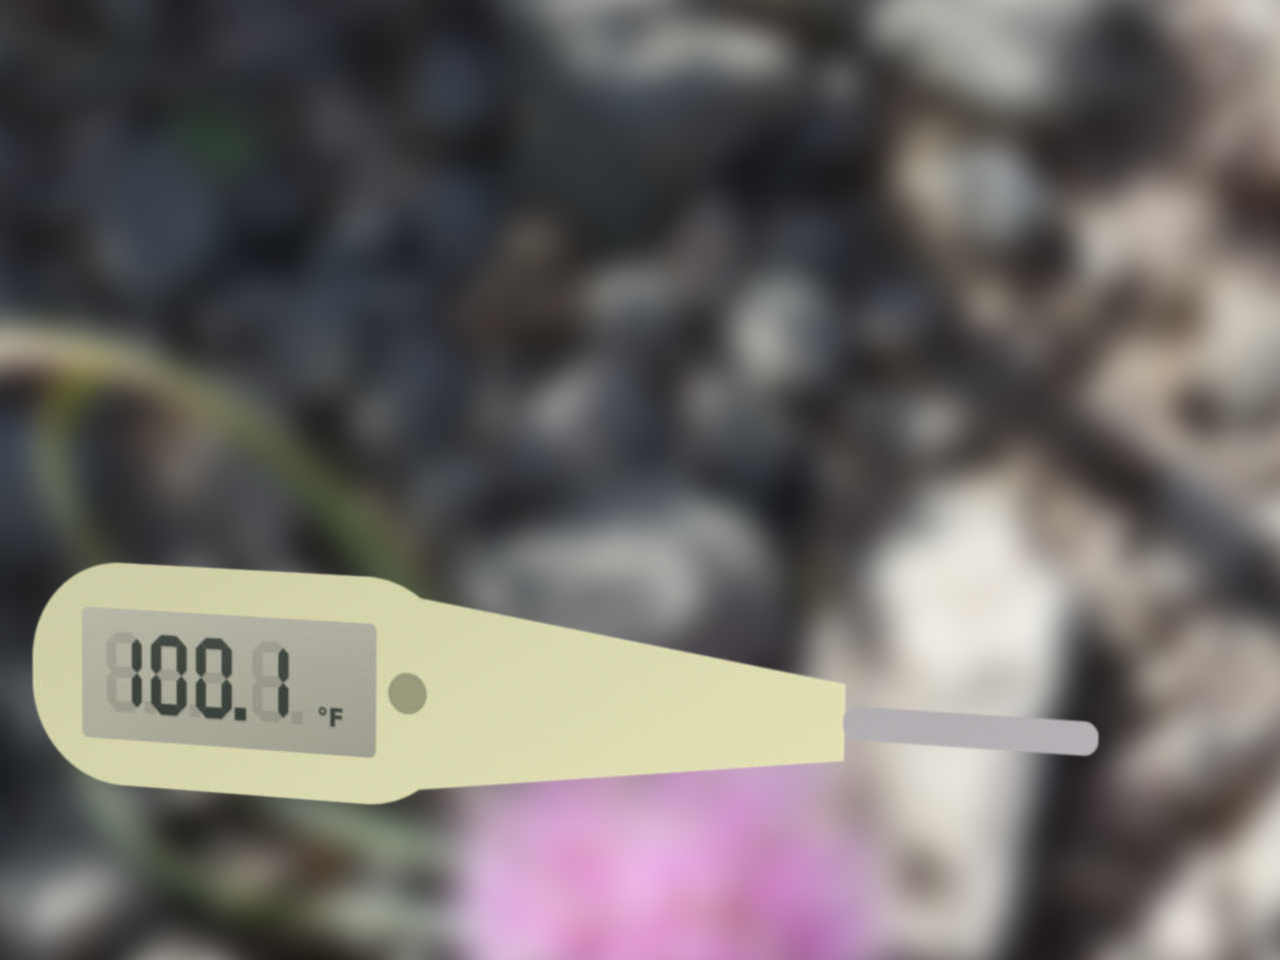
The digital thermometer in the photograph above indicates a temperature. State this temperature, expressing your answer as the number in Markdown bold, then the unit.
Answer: **100.1** °F
